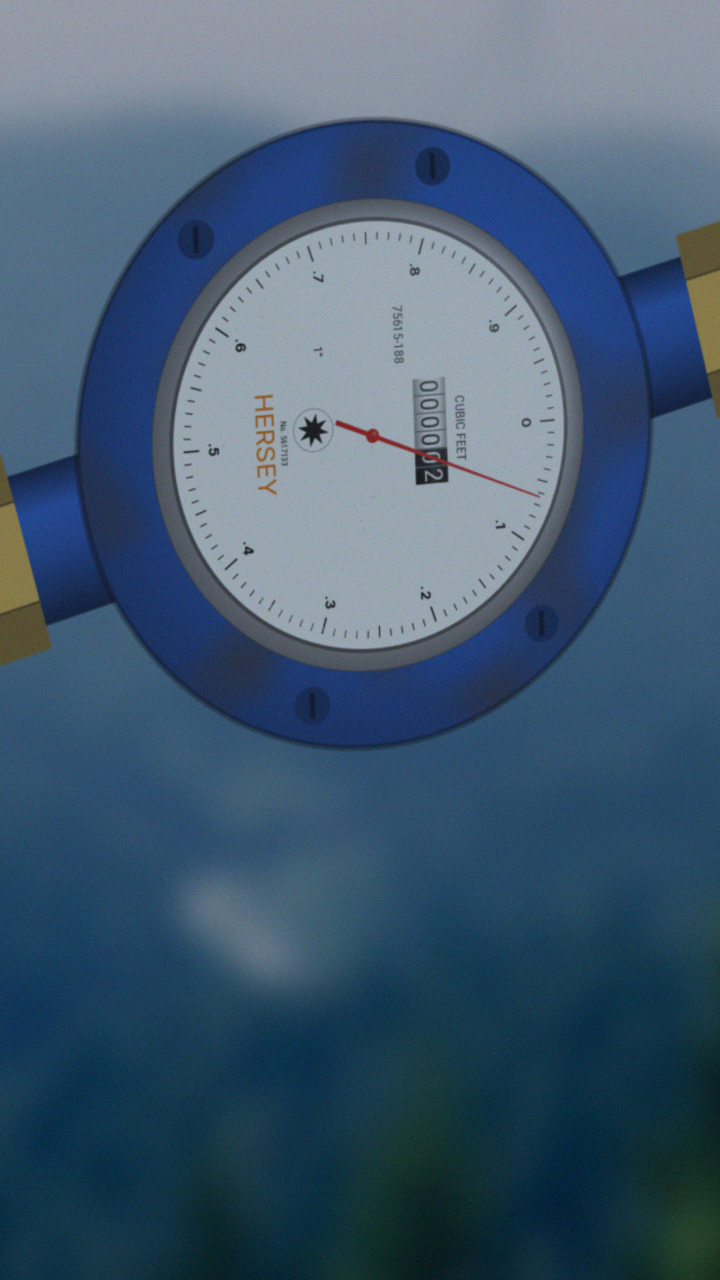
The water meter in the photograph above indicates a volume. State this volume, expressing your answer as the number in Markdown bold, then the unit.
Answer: **2.06** ft³
